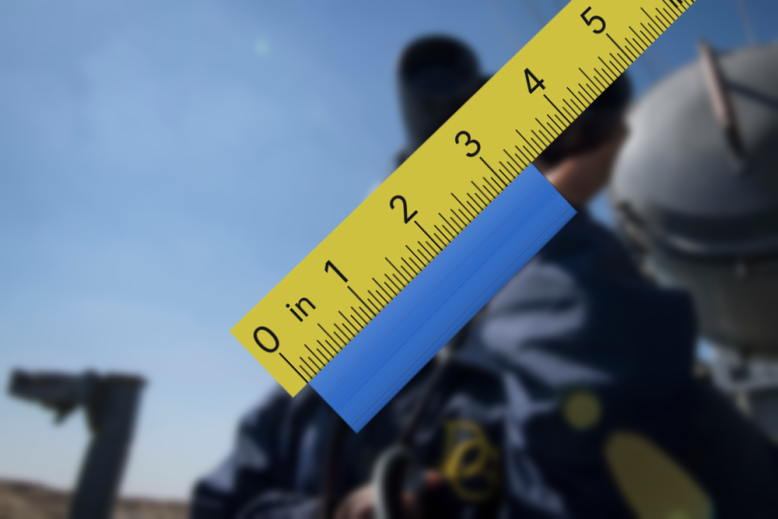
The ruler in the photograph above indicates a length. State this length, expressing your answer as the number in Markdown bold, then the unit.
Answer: **3.375** in
